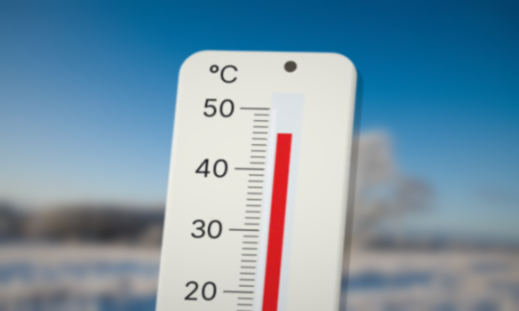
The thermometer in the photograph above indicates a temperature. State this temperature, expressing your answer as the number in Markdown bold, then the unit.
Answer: **46** °C
